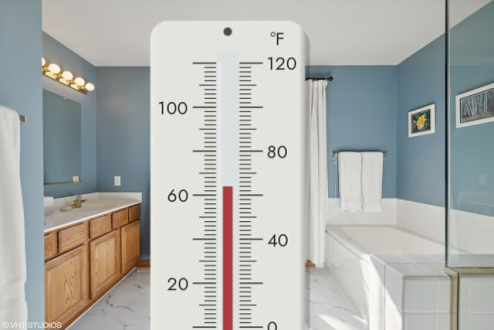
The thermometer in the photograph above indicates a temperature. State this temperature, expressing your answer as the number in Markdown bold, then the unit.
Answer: **64** °F
